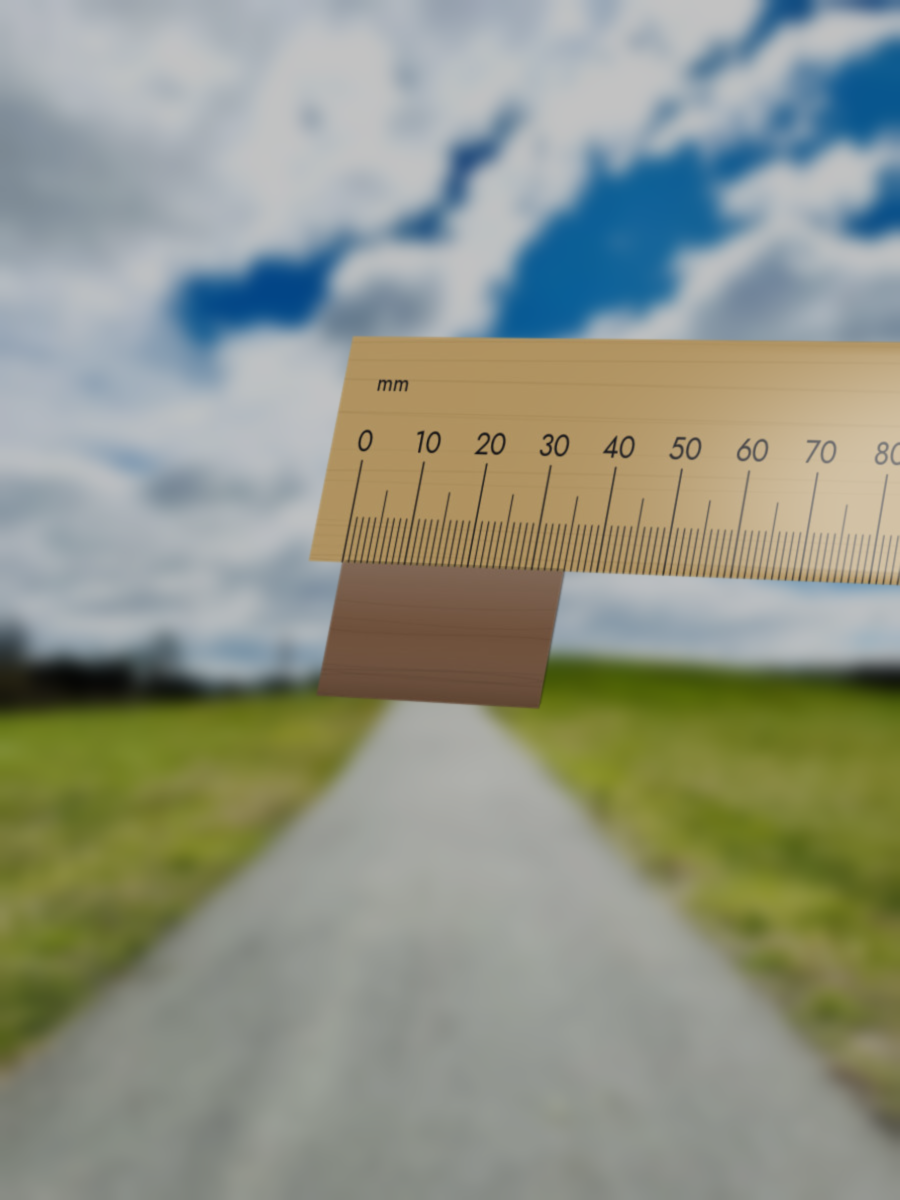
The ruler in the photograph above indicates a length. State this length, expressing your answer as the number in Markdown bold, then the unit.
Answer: **35** mm
